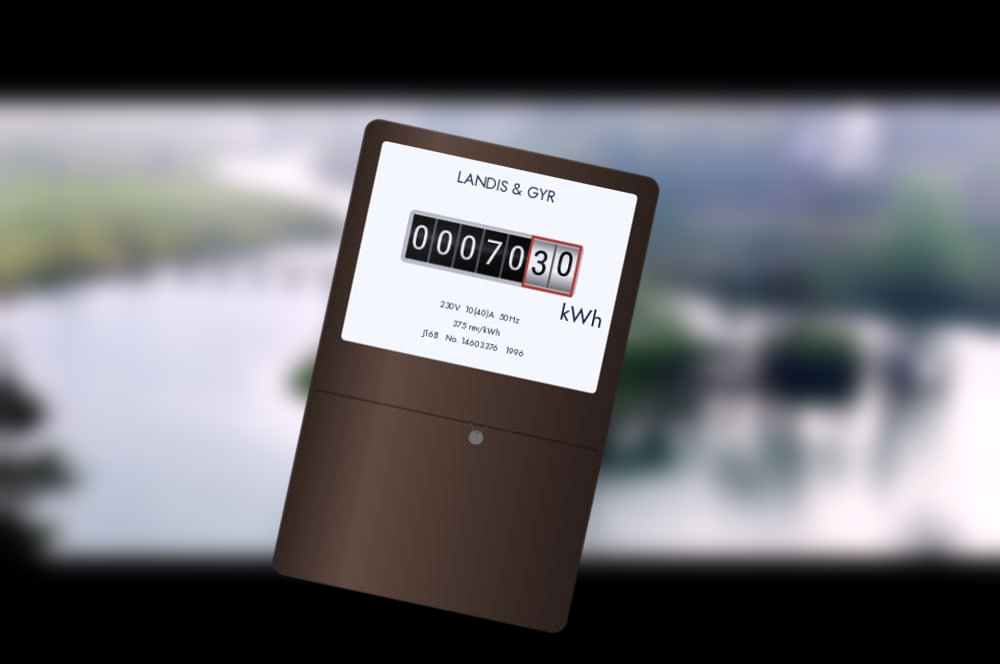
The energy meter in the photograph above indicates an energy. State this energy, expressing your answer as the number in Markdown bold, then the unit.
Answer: **70.30** kWh
